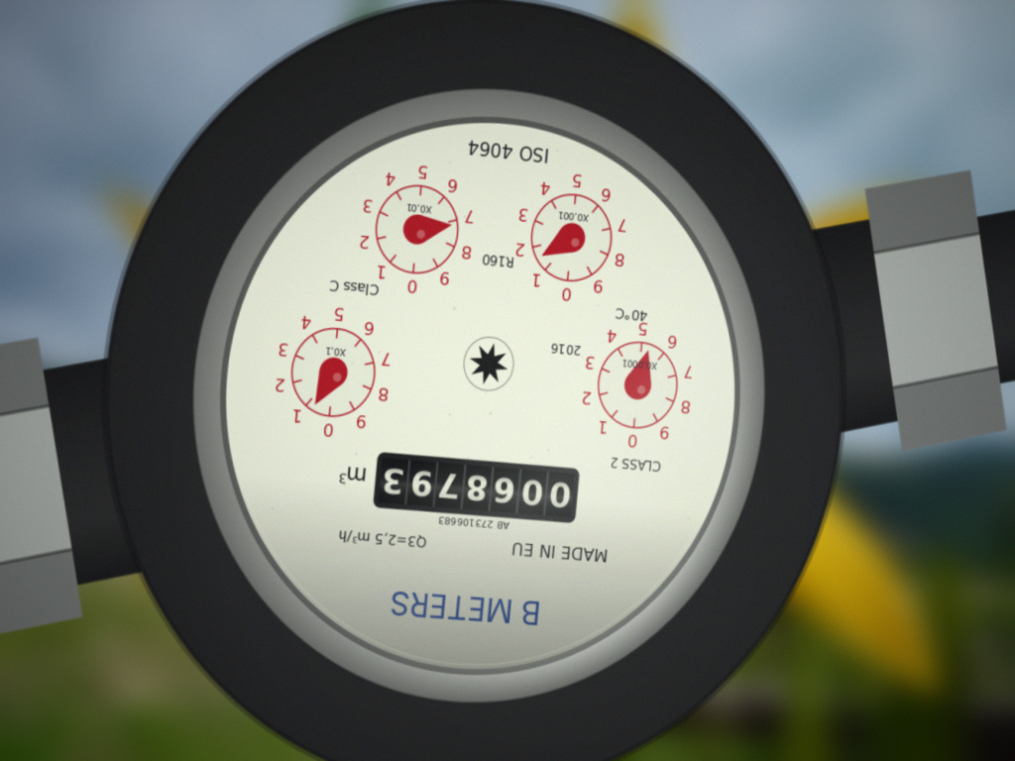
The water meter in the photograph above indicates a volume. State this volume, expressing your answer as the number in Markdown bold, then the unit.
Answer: **68793.0715** m³
